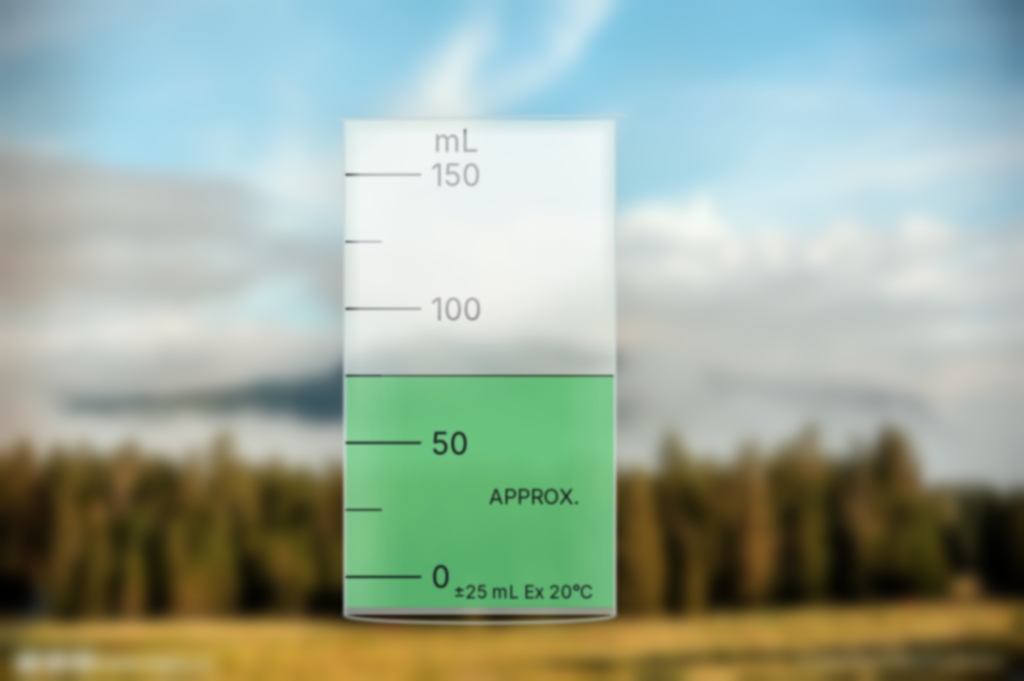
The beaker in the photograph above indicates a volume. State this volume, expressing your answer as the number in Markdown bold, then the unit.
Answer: **75** mL
